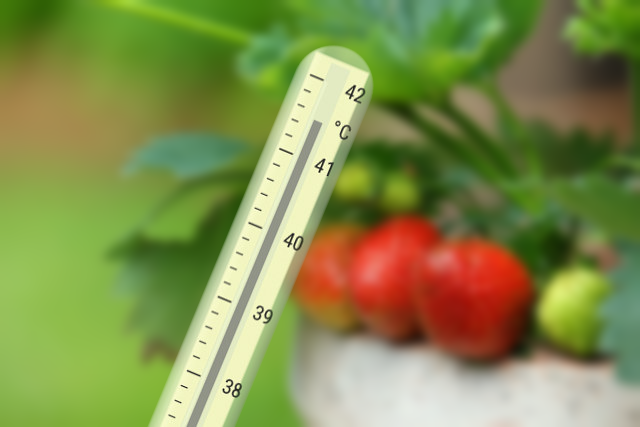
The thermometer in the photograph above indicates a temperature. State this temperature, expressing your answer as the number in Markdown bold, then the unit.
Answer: **41.5** °C
